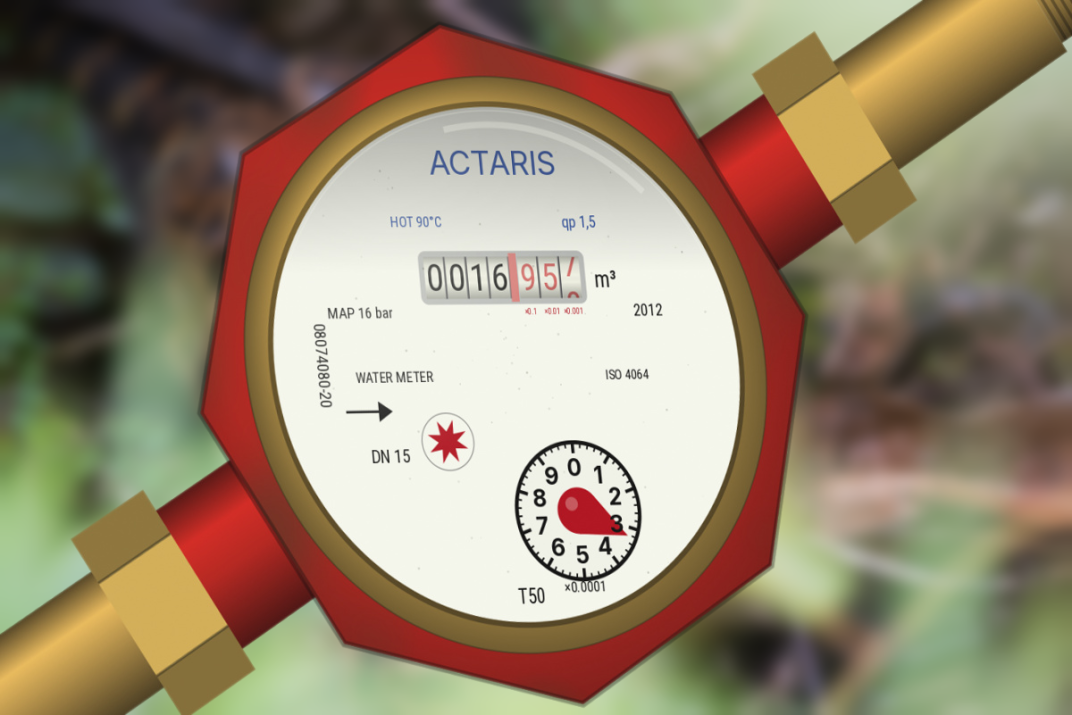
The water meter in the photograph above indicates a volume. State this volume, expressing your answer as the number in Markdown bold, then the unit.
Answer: **16.9573** m³
